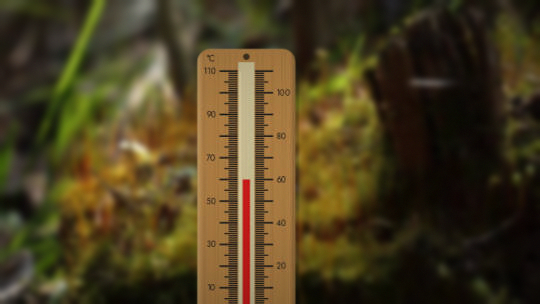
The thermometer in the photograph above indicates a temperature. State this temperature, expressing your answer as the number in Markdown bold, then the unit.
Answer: **60** °C
